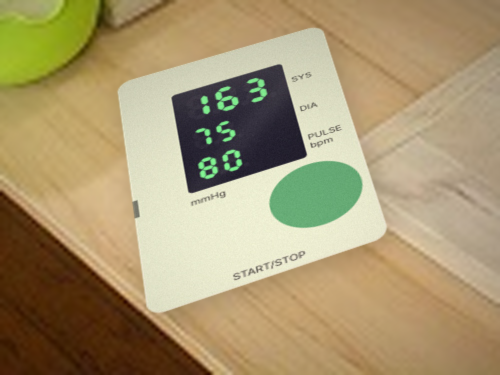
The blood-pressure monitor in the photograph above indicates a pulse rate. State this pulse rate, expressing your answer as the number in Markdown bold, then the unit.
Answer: **80** bpm
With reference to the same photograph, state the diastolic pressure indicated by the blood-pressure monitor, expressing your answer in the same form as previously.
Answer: **75** mmHg
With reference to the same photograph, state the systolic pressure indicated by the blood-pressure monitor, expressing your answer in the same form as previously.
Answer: **163** mmHg
